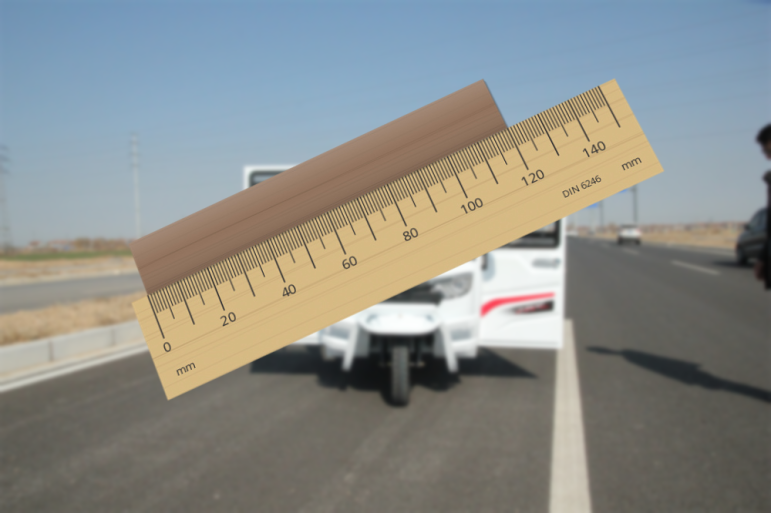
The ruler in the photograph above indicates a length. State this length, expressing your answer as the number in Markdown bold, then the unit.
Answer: **120** mm
